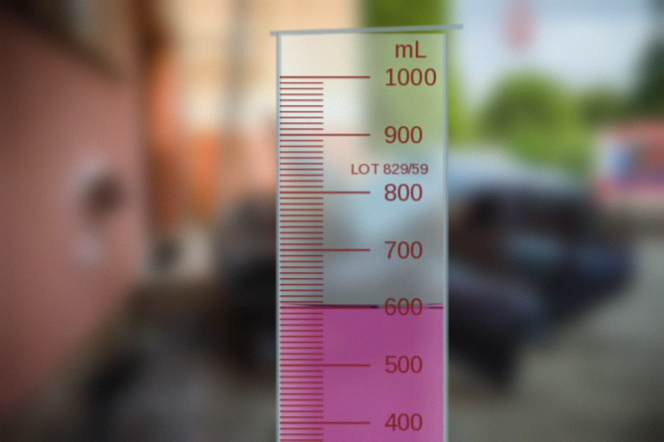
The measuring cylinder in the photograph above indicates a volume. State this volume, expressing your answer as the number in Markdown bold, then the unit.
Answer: **600** mL
